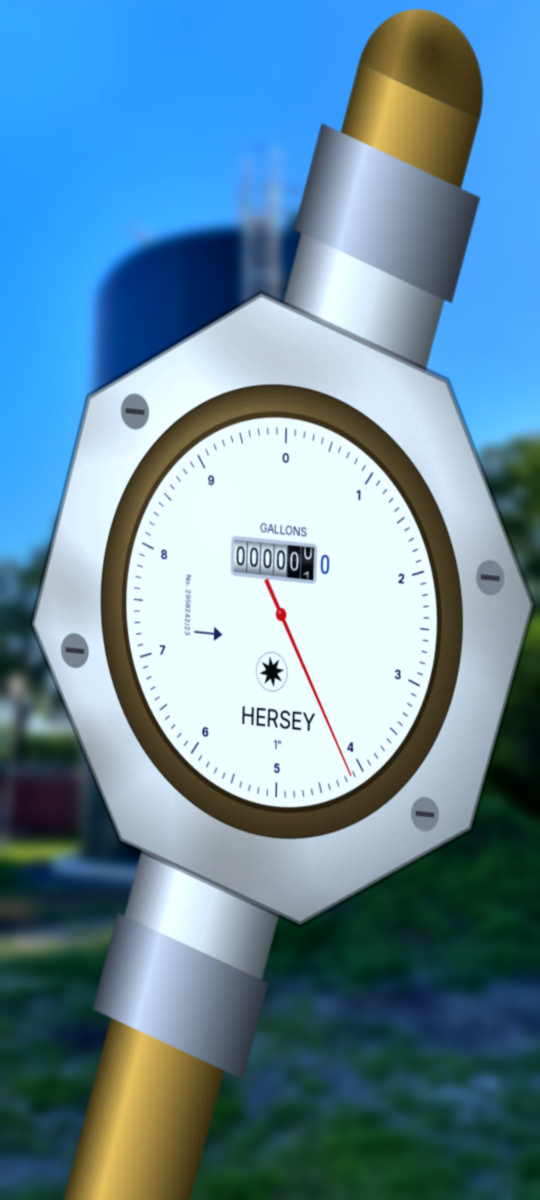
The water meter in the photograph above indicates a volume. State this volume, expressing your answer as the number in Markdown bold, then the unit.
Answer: **4.1** gal
